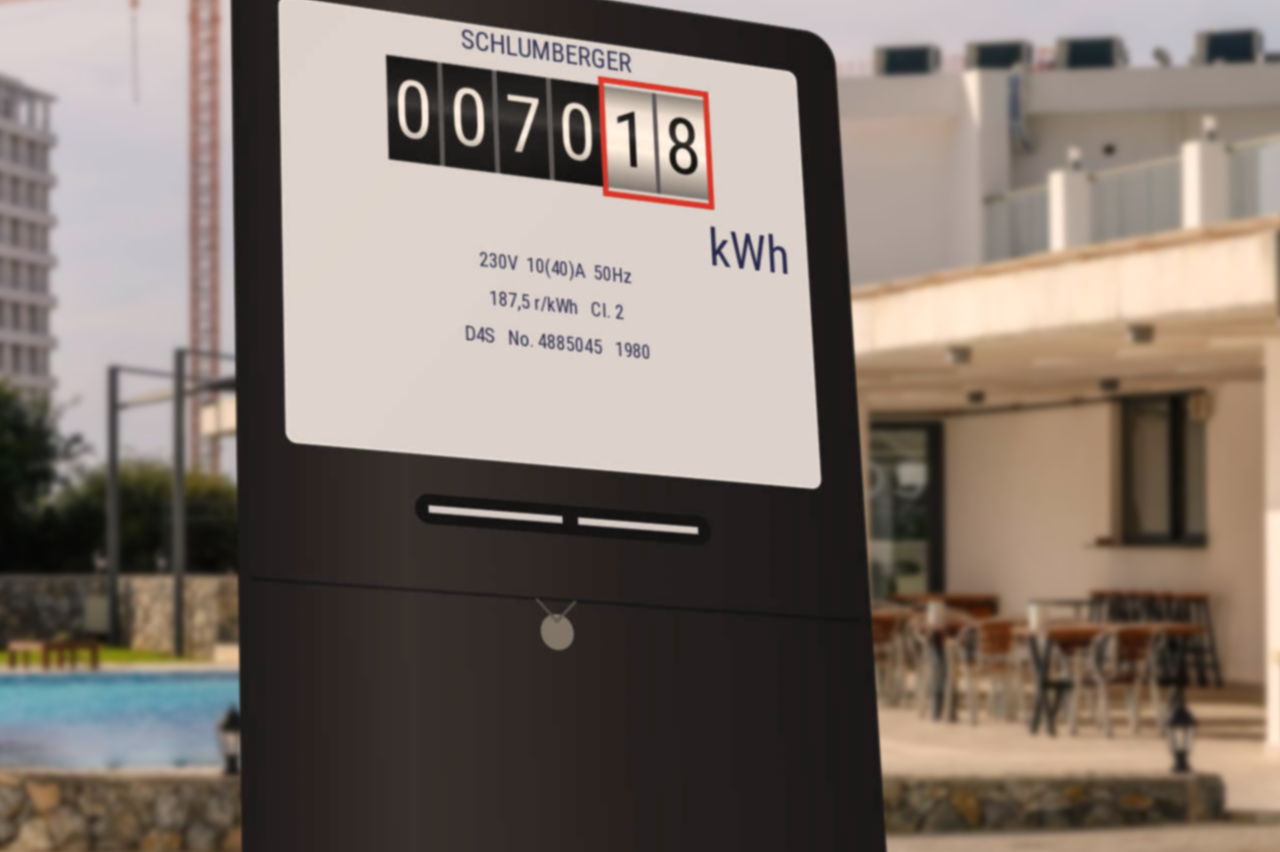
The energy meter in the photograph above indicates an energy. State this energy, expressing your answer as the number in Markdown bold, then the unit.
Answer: **70.18** kWh
